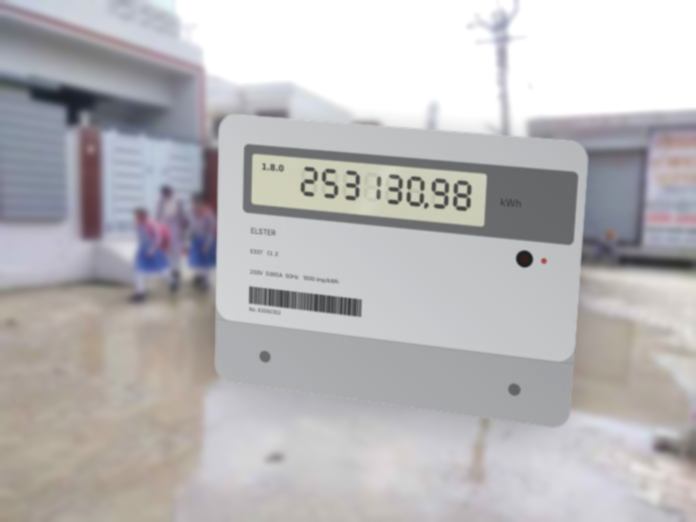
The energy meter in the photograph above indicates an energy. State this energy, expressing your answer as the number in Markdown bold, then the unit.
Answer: **253130.98** kWh
